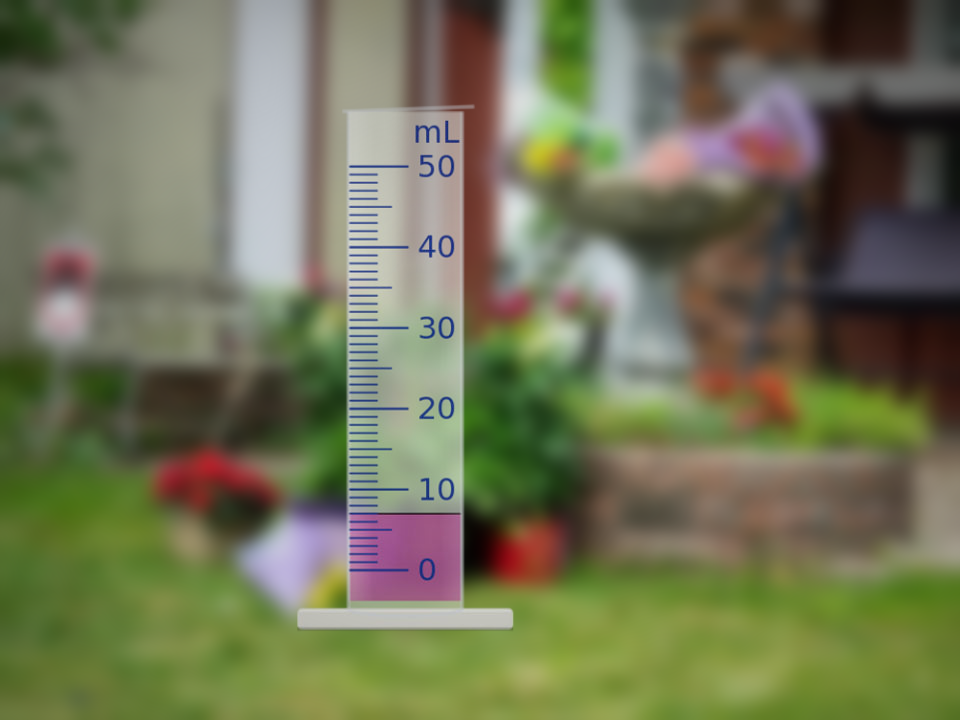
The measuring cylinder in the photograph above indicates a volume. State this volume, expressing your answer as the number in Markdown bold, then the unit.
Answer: **7** mL
